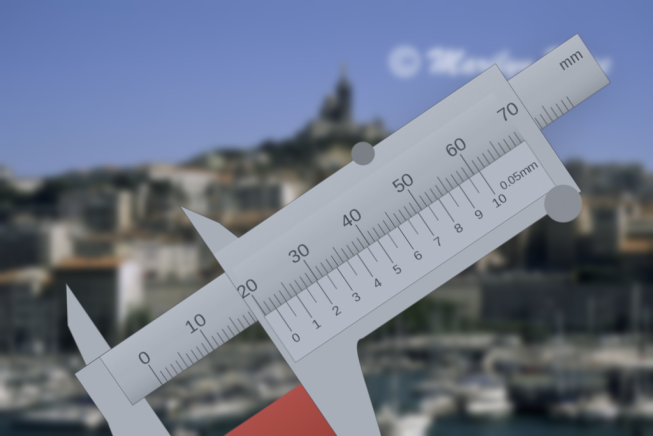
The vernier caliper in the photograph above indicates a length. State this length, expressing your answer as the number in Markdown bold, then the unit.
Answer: **22.0** mm
